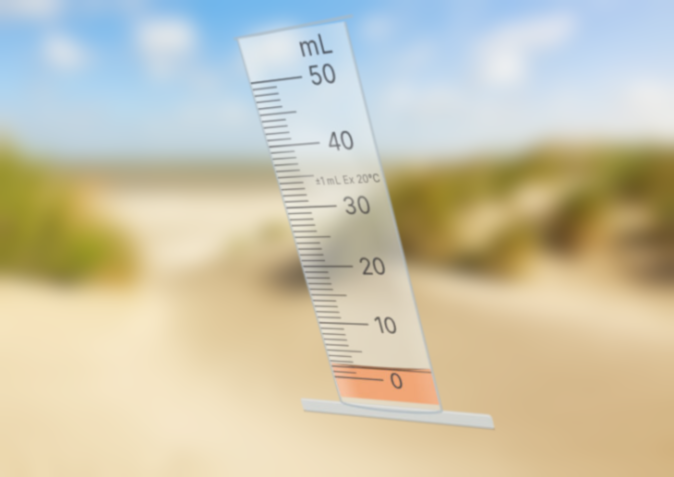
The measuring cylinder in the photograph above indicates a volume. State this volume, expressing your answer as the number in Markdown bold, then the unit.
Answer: **2** mL
